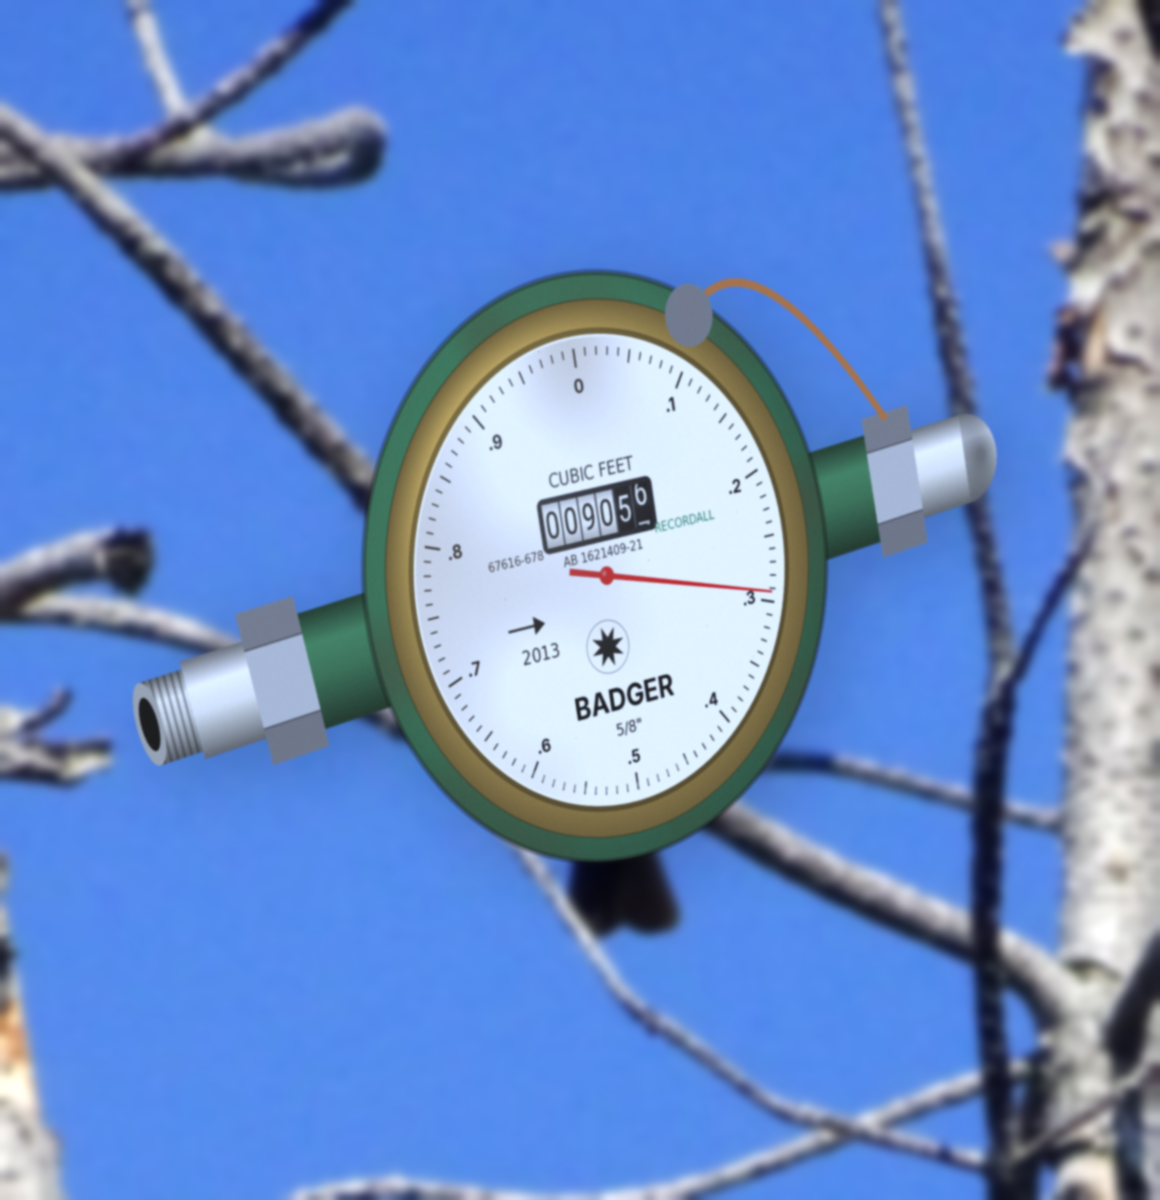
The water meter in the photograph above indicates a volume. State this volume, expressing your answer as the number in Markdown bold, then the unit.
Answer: **9056.29** ft³
